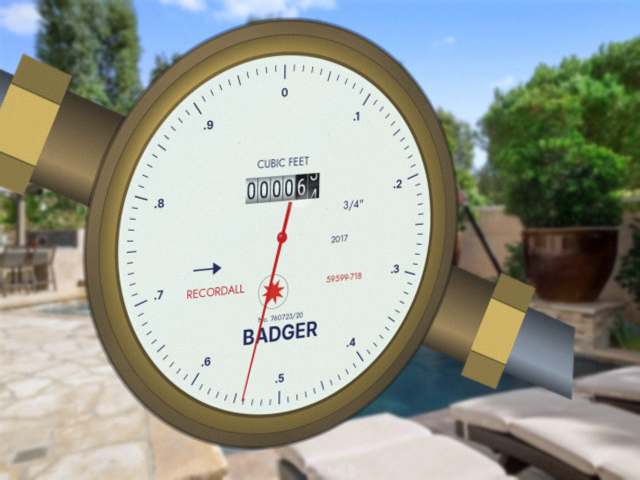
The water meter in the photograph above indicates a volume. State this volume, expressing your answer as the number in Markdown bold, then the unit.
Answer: **63.54** ft³
